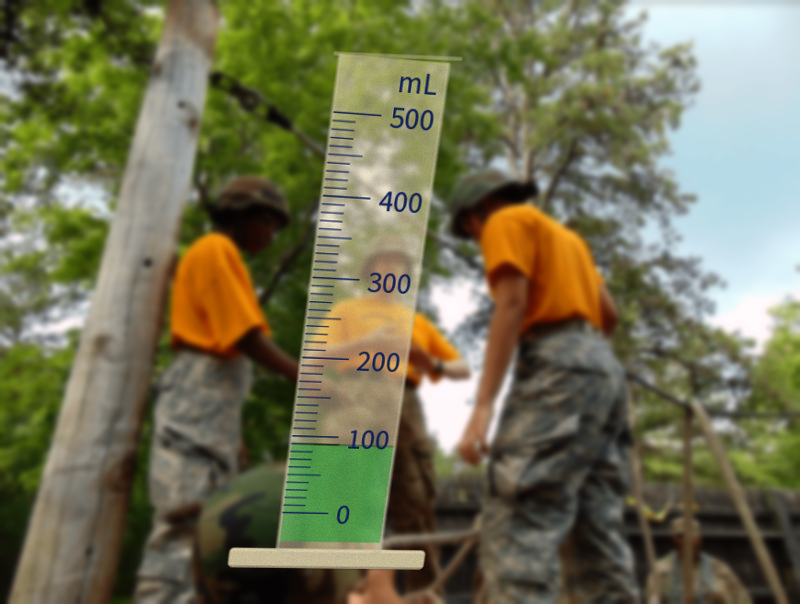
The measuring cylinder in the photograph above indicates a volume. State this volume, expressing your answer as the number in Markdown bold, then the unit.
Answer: **90** mL
